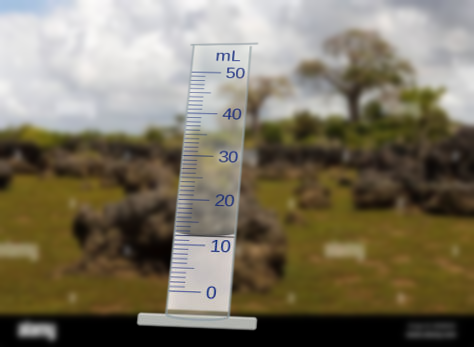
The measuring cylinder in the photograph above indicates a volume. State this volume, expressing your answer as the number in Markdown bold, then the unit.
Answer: **12** mL
